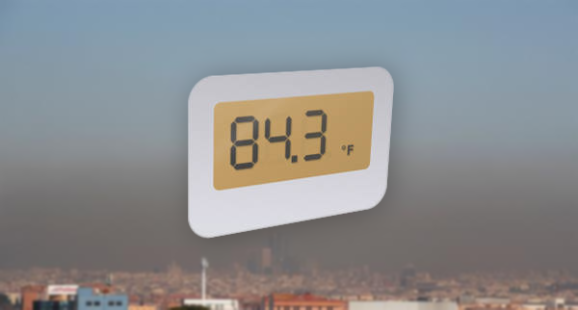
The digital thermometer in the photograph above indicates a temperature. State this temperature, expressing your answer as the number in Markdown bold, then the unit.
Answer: **84.3** °F
